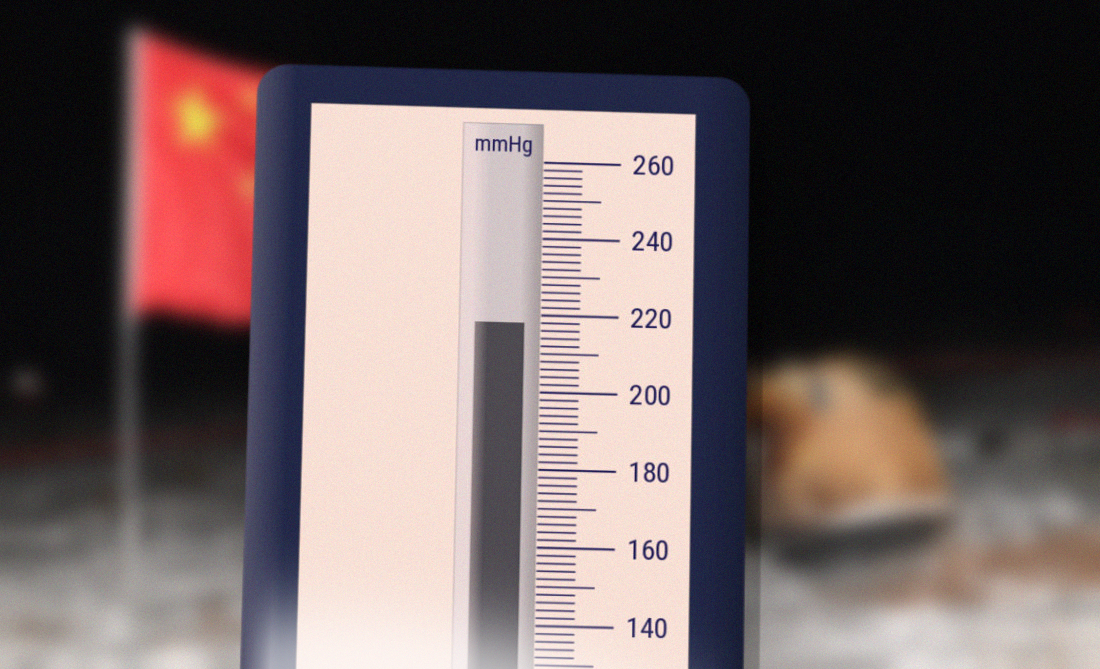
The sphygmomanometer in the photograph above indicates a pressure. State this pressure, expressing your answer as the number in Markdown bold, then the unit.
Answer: **218** mmHg
